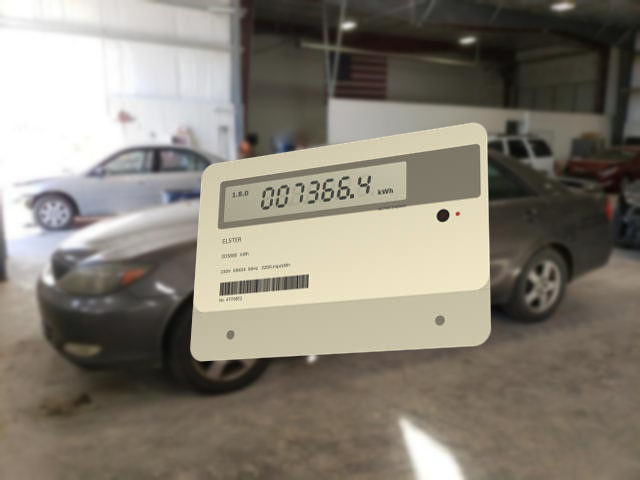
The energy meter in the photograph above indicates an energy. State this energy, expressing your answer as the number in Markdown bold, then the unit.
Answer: **7366.4** kWh
